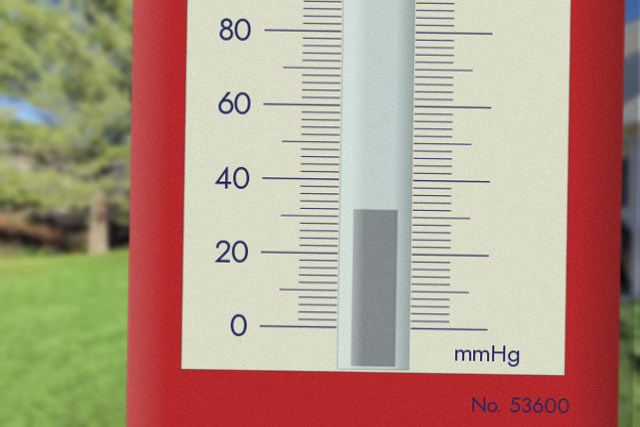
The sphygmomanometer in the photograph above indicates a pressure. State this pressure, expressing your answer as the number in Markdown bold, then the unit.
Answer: **32** mmHg
